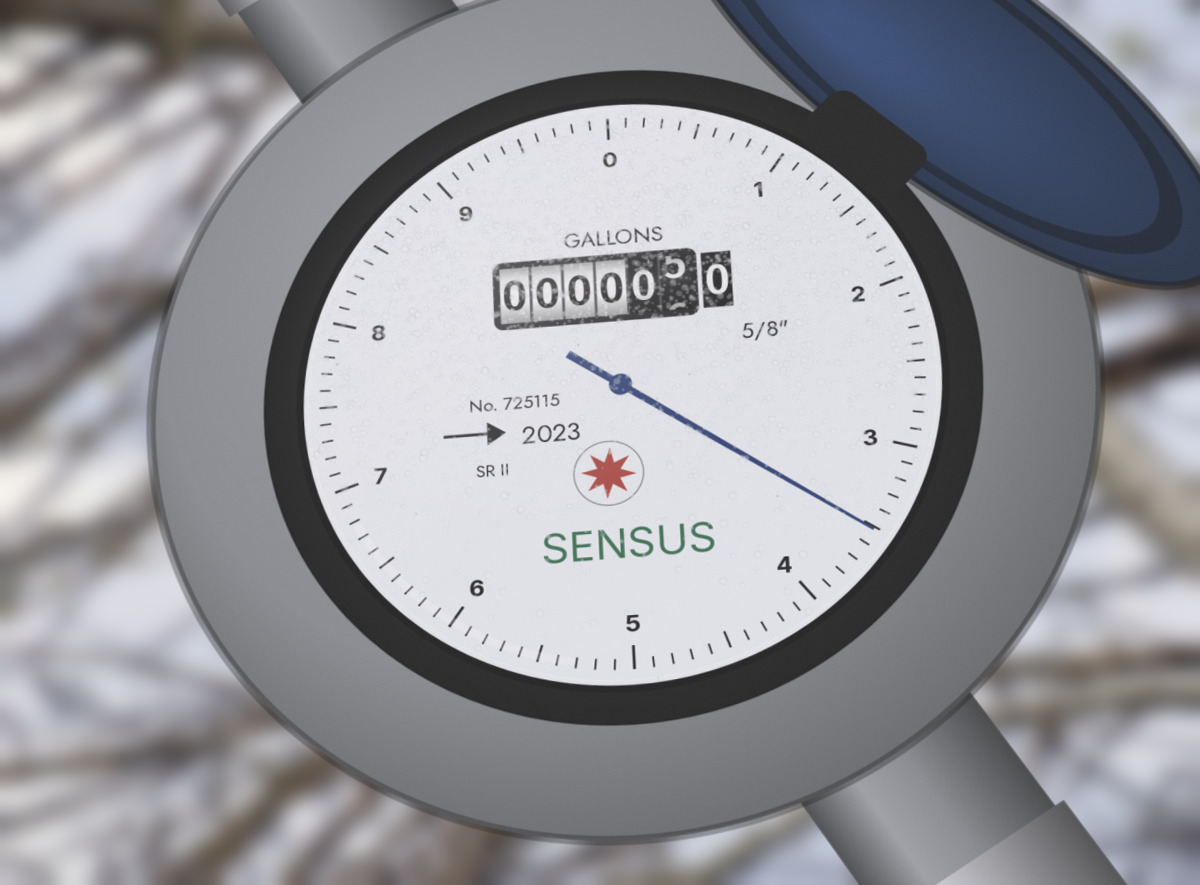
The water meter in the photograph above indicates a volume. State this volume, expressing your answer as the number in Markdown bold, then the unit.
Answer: **53.5** gal
